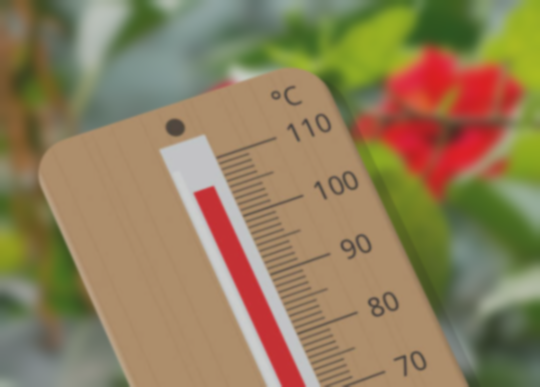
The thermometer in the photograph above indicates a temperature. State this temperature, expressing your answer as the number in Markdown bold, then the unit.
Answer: **106** °C
